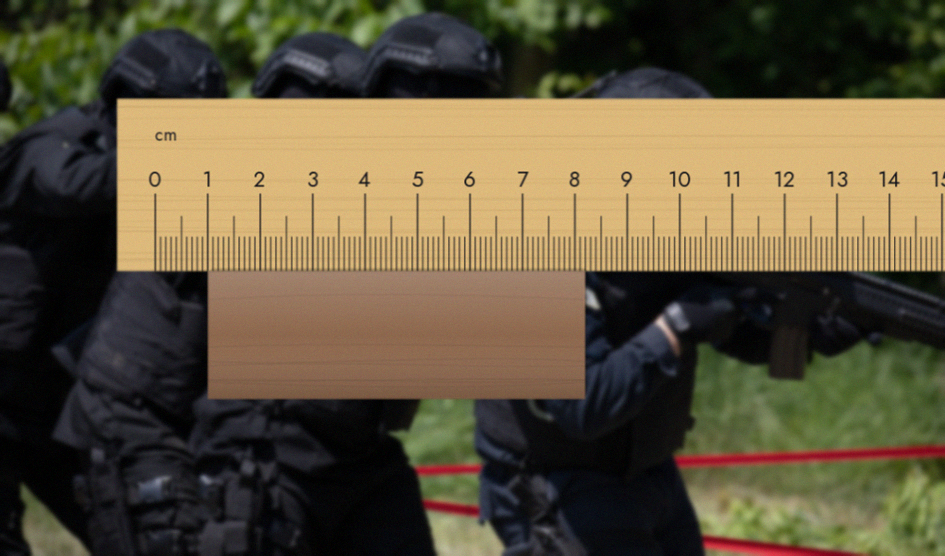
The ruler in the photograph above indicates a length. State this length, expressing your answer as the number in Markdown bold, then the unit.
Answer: **7.2** cm
